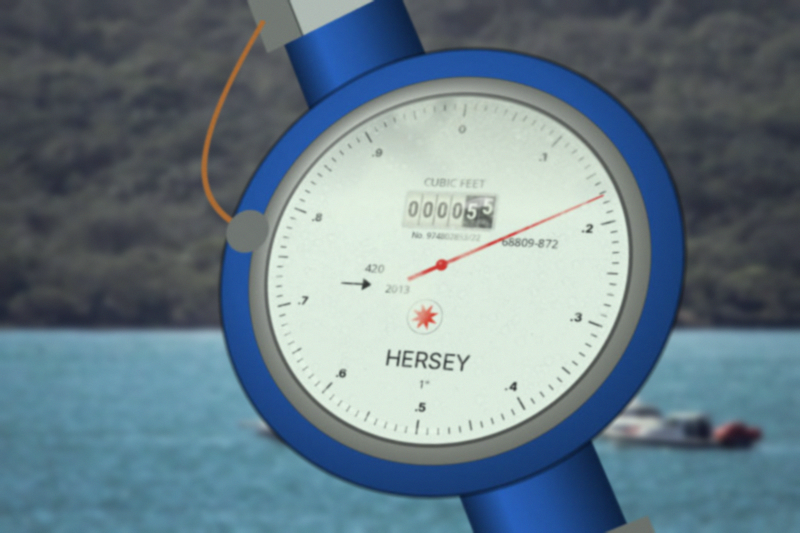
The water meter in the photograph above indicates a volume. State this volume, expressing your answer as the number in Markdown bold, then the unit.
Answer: **55.17** ft³
